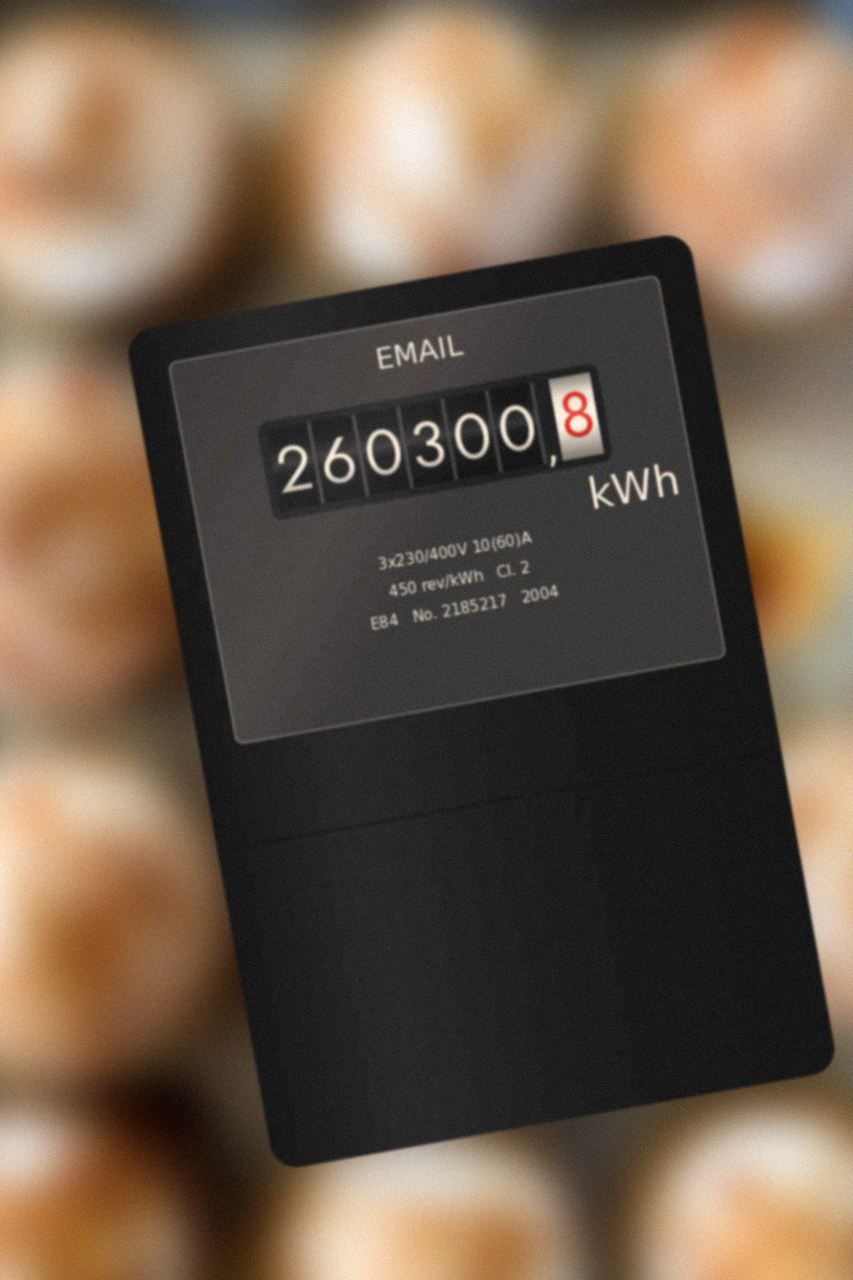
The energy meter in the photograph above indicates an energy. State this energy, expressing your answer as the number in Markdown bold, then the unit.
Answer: **260300.8** kWh
